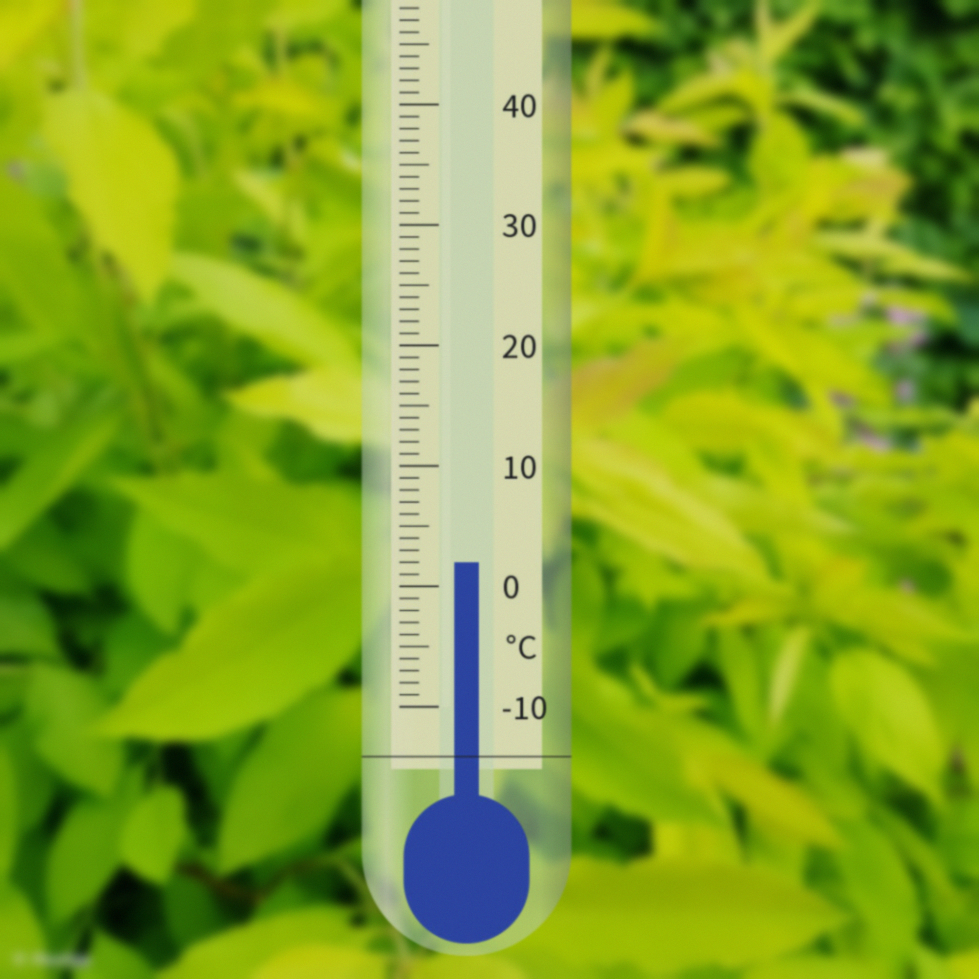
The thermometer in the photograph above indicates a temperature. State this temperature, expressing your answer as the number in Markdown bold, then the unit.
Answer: **2** °C
